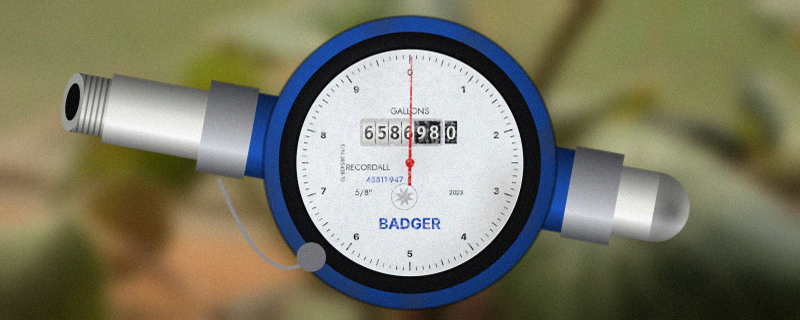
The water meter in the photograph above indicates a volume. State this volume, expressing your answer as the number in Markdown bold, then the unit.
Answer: **6586980.0** gal
